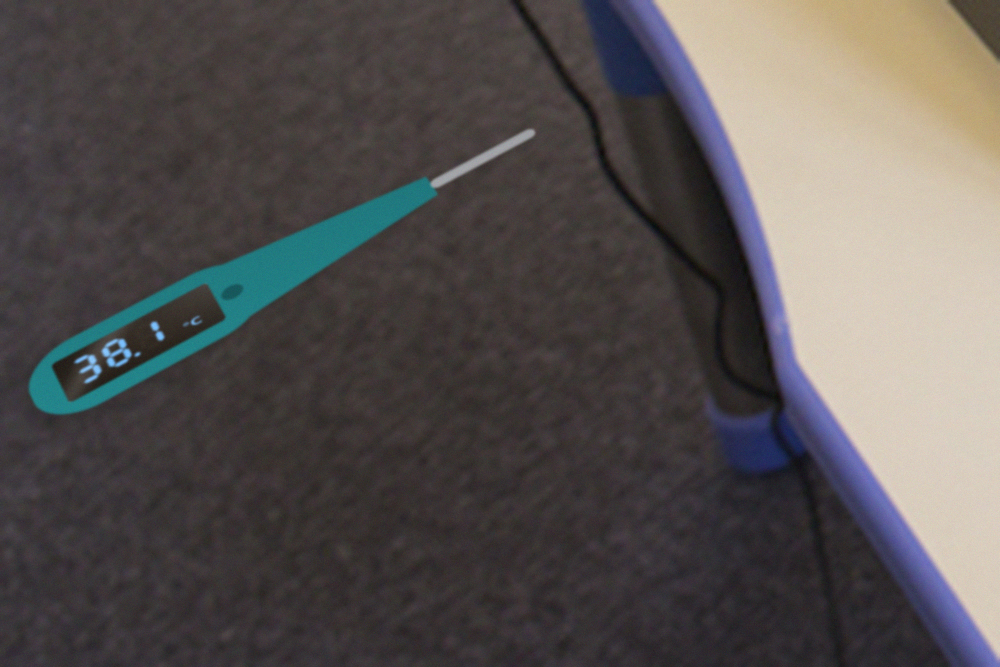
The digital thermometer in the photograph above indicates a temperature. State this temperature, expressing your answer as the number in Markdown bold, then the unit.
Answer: **38.1** °C
